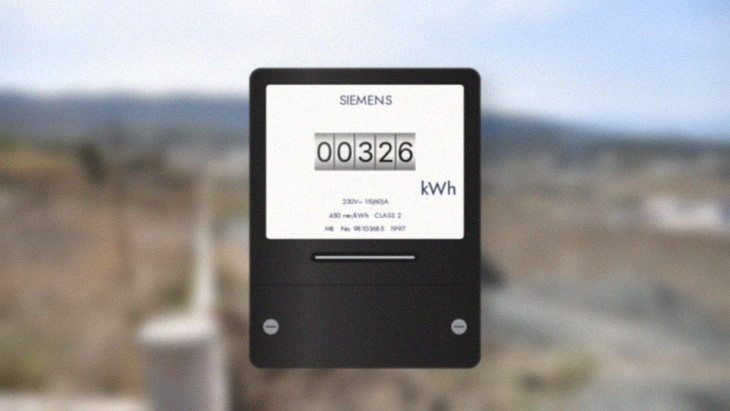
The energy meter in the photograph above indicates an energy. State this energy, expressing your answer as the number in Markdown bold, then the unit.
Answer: **326** kWh
